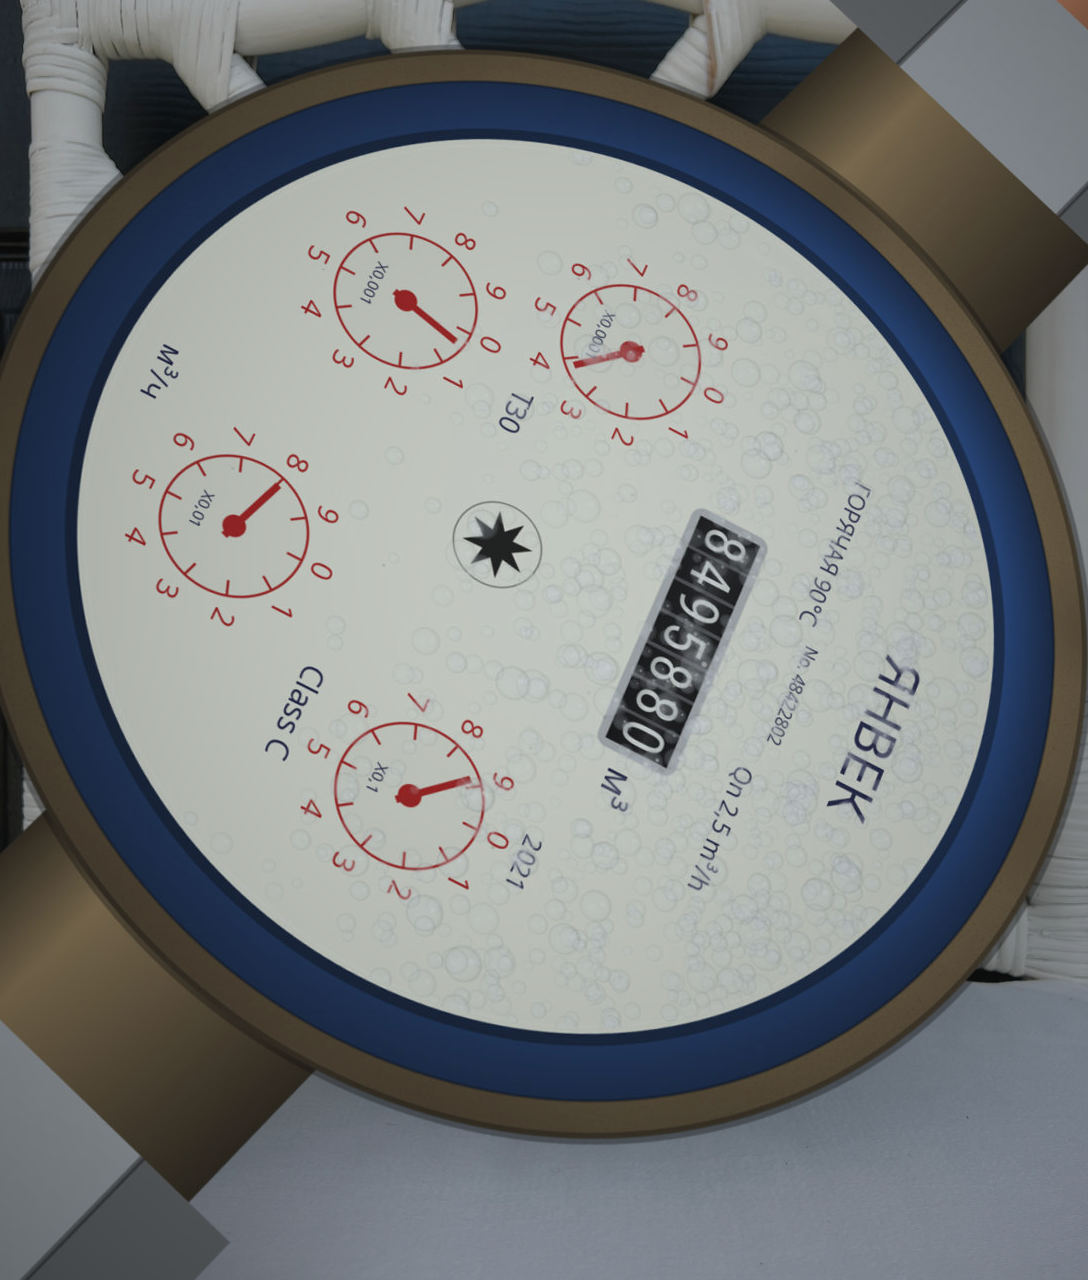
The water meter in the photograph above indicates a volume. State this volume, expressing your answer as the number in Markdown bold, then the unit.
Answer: **8495880.8803** m³
